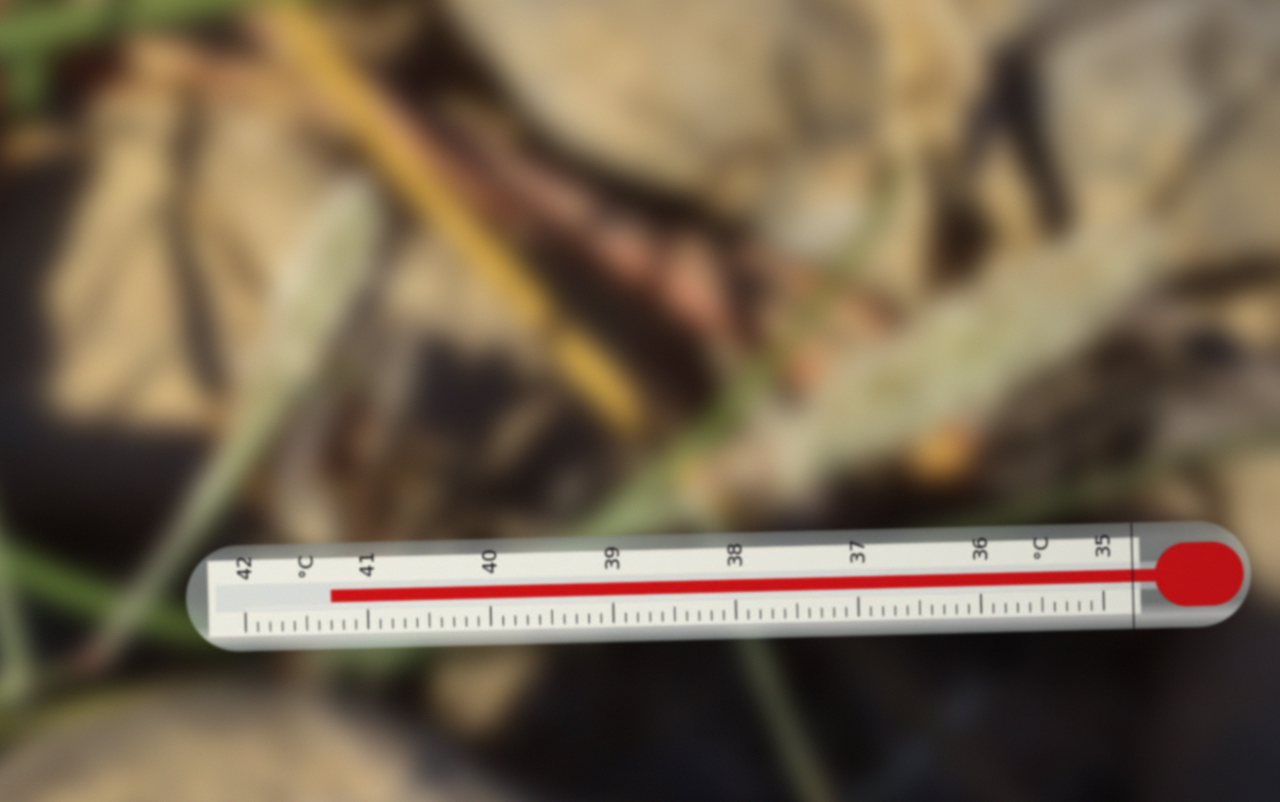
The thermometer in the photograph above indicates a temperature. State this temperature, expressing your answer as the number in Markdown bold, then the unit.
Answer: **41.3** °C
